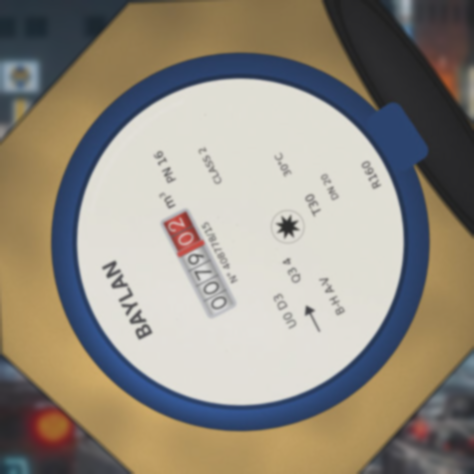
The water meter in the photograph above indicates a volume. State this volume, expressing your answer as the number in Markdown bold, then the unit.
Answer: **79.02** m³
